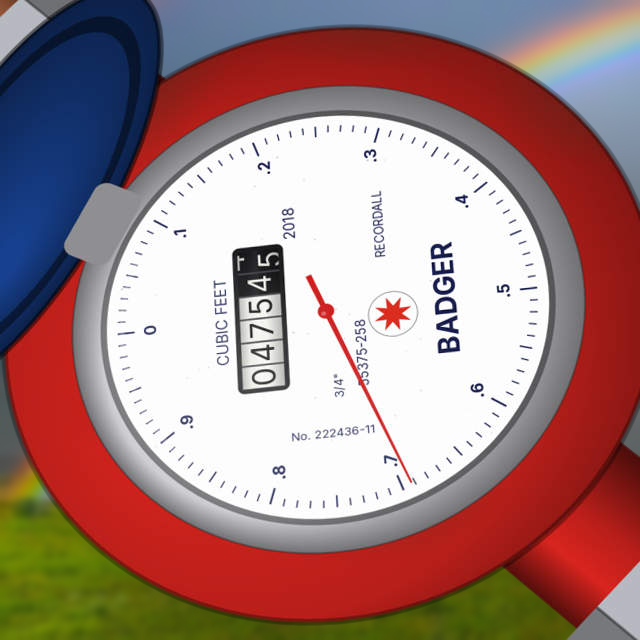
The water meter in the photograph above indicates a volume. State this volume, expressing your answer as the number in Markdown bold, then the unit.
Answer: **47544.69** ft³
